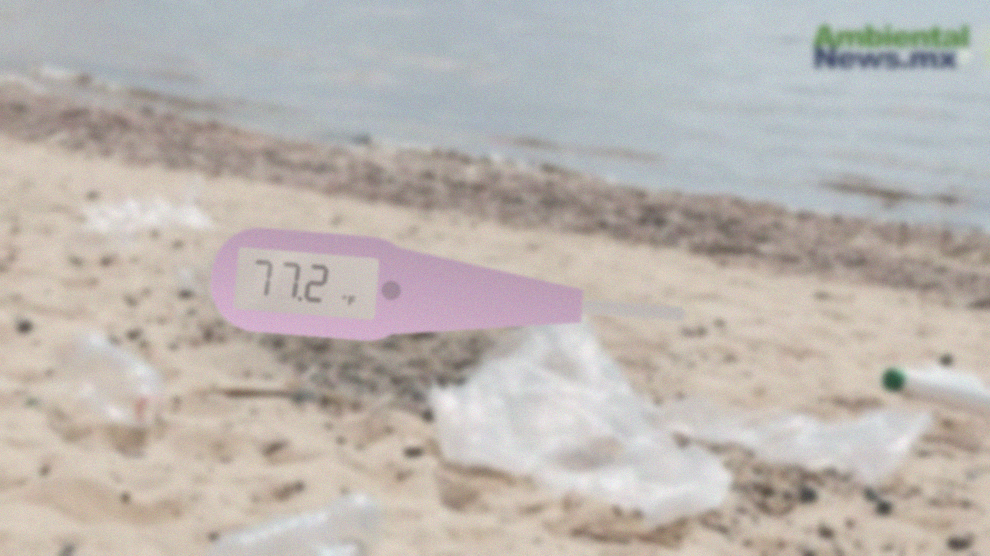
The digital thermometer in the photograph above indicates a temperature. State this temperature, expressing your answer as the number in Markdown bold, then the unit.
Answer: **77.2** °F
